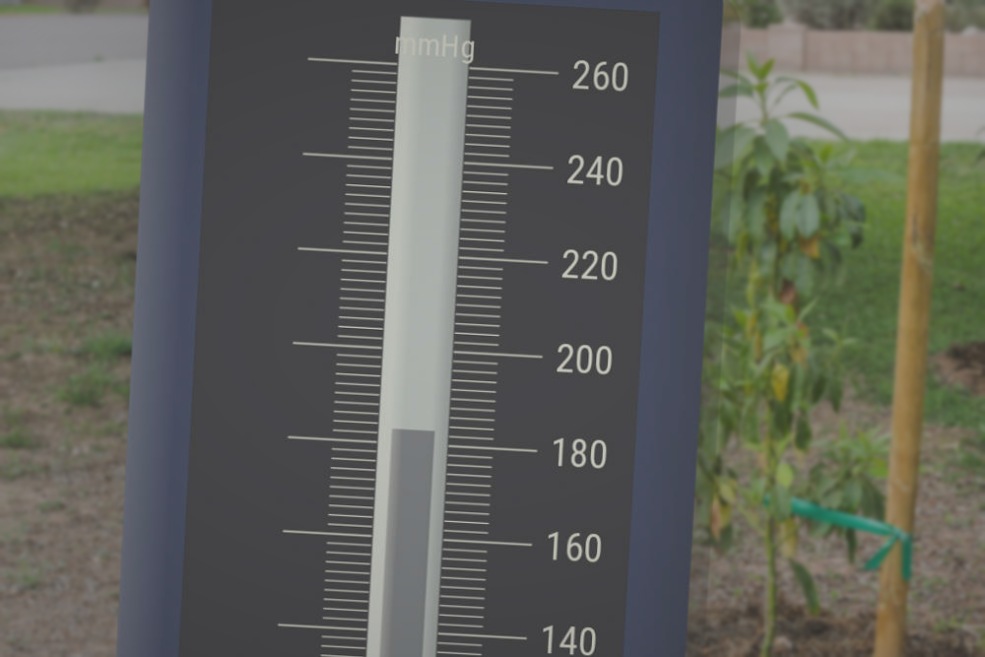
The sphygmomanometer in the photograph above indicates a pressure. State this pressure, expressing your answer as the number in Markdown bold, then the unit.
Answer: **183** mmHg
